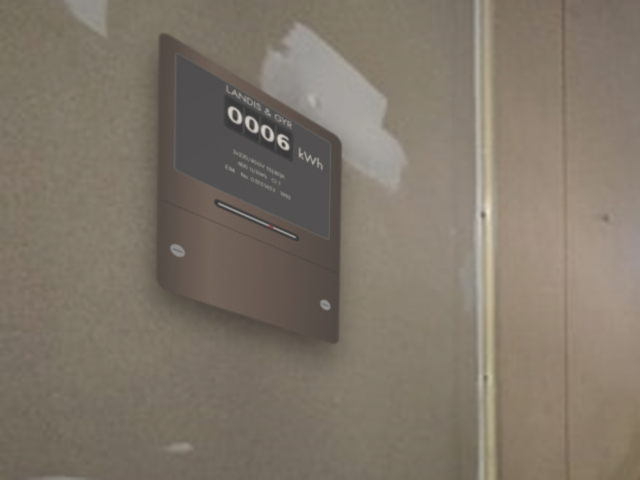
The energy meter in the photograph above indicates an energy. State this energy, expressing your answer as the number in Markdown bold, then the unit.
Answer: **6** kWh
